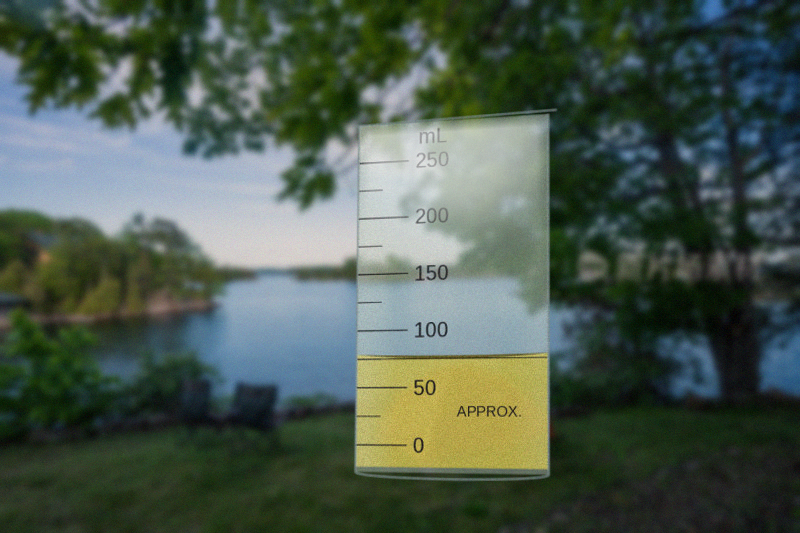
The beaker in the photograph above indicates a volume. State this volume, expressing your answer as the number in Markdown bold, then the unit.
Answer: **75** mL
